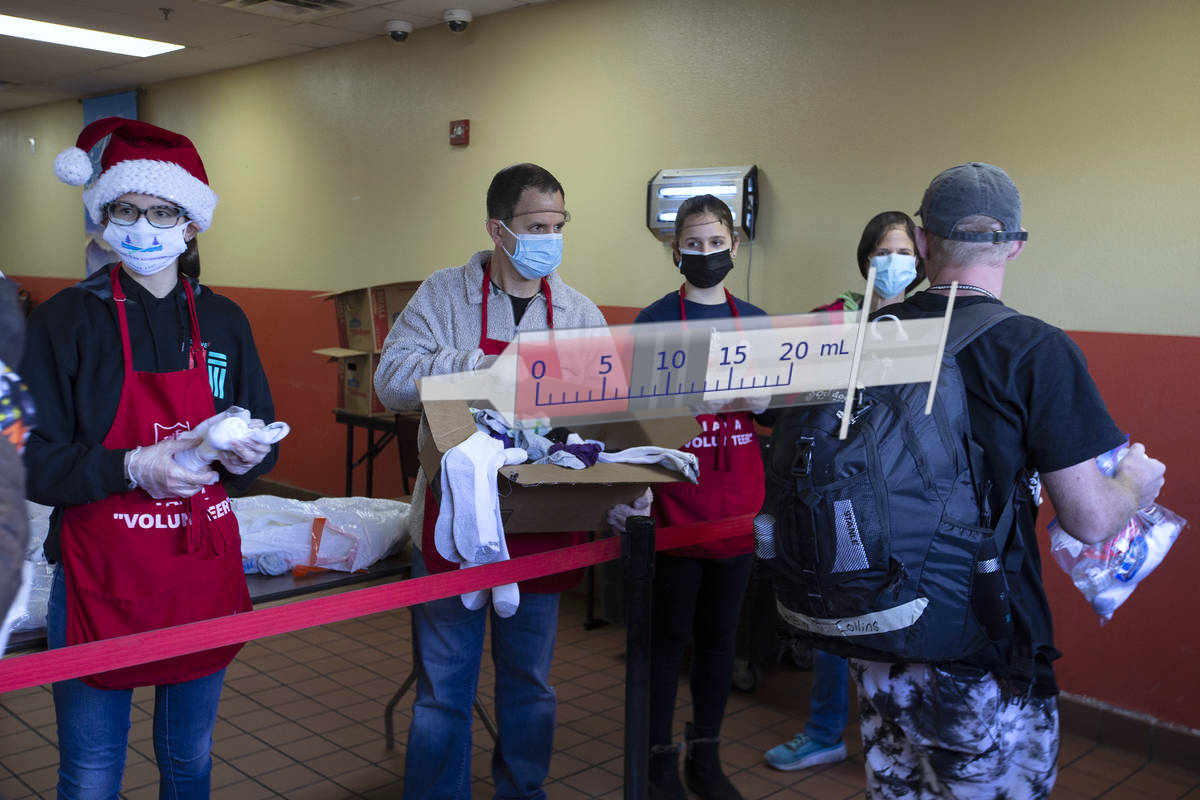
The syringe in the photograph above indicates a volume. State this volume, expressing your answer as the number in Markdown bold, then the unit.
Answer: **7** mL
